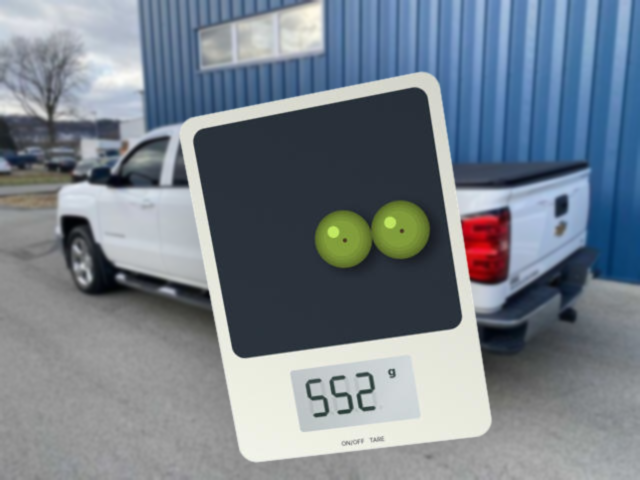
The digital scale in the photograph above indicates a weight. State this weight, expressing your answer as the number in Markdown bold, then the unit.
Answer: **552** g
